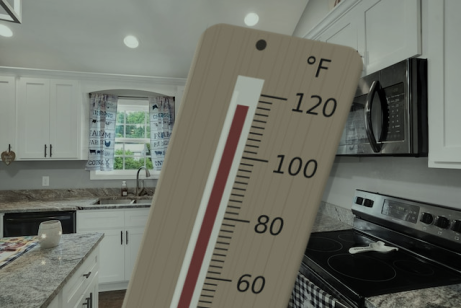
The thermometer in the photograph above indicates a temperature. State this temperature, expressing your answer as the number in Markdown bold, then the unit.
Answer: **116** °F
